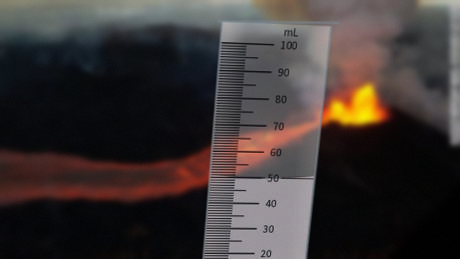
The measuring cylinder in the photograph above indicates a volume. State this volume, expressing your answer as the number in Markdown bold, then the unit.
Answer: **50** mL
